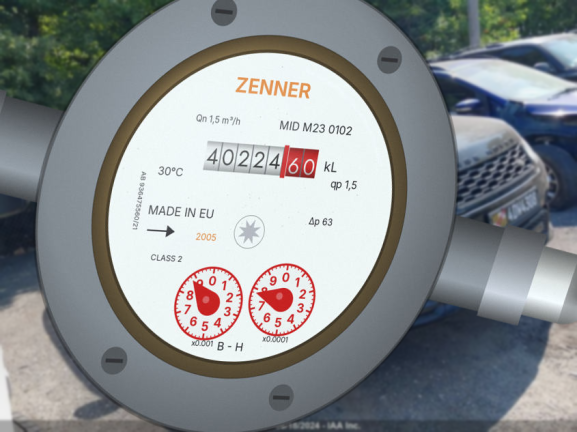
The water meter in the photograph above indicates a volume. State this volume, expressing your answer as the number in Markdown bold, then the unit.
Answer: **40224.5987** kL
